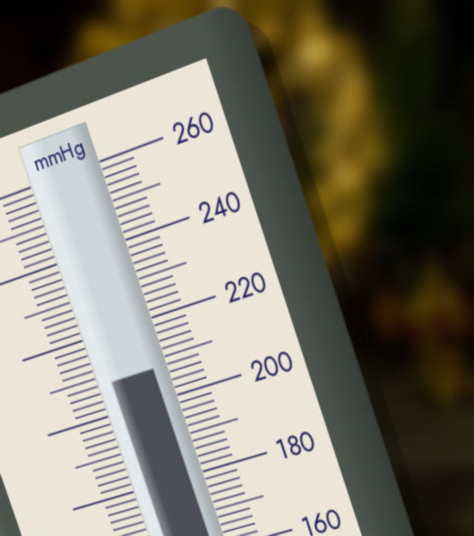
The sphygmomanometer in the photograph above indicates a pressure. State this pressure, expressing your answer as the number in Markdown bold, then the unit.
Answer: **208** mmHg
